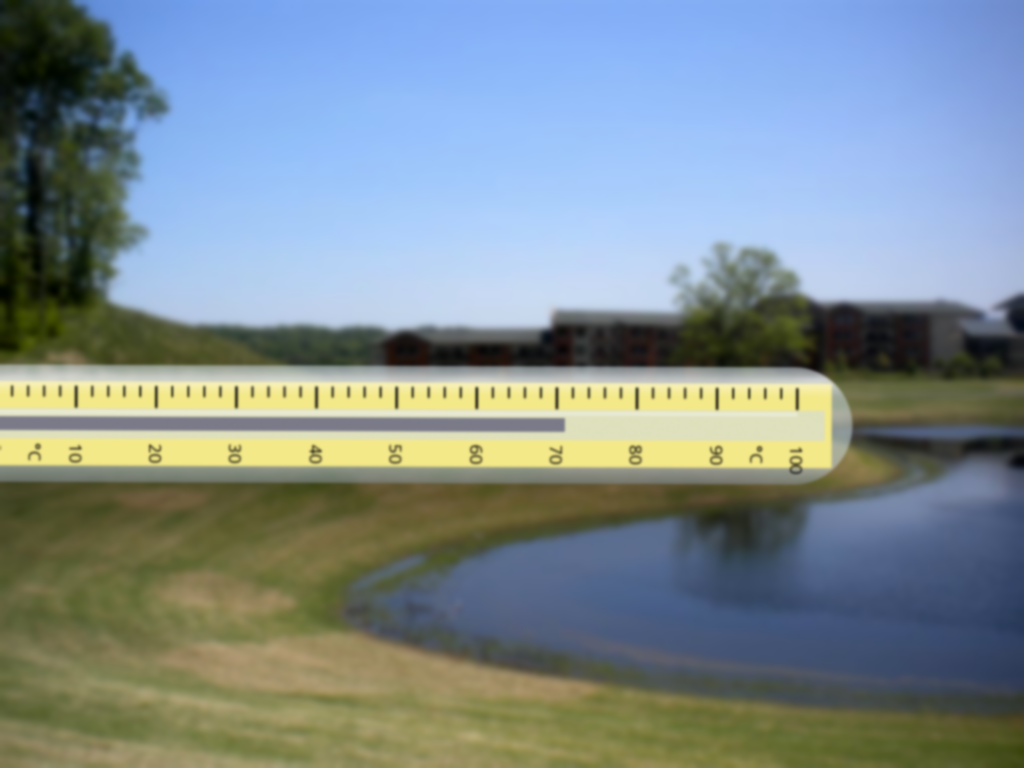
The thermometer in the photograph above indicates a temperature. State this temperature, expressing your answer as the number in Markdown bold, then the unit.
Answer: **71** °C
